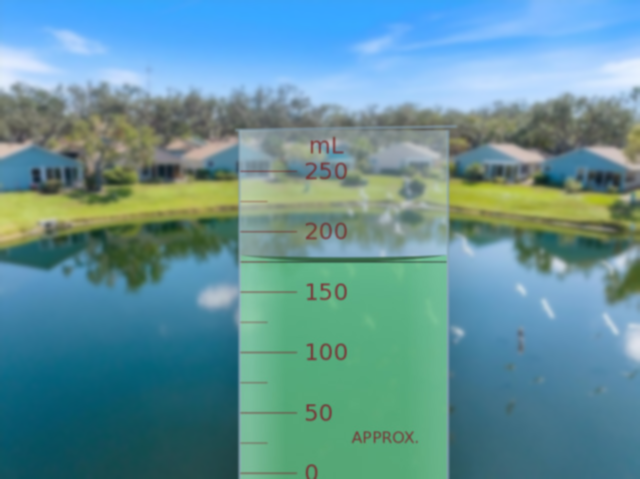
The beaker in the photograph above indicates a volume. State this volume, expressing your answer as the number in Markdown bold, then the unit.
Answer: **175** mL
